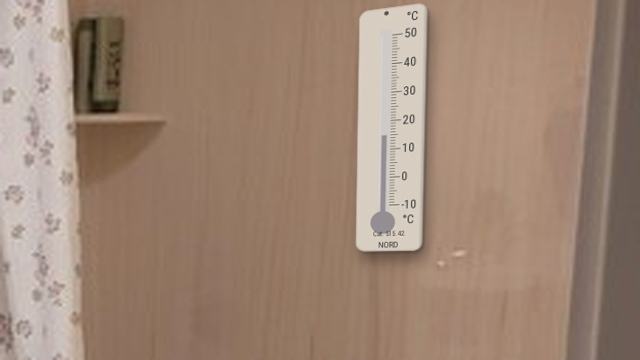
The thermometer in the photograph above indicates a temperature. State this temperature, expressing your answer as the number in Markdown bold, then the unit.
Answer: **15** °C
